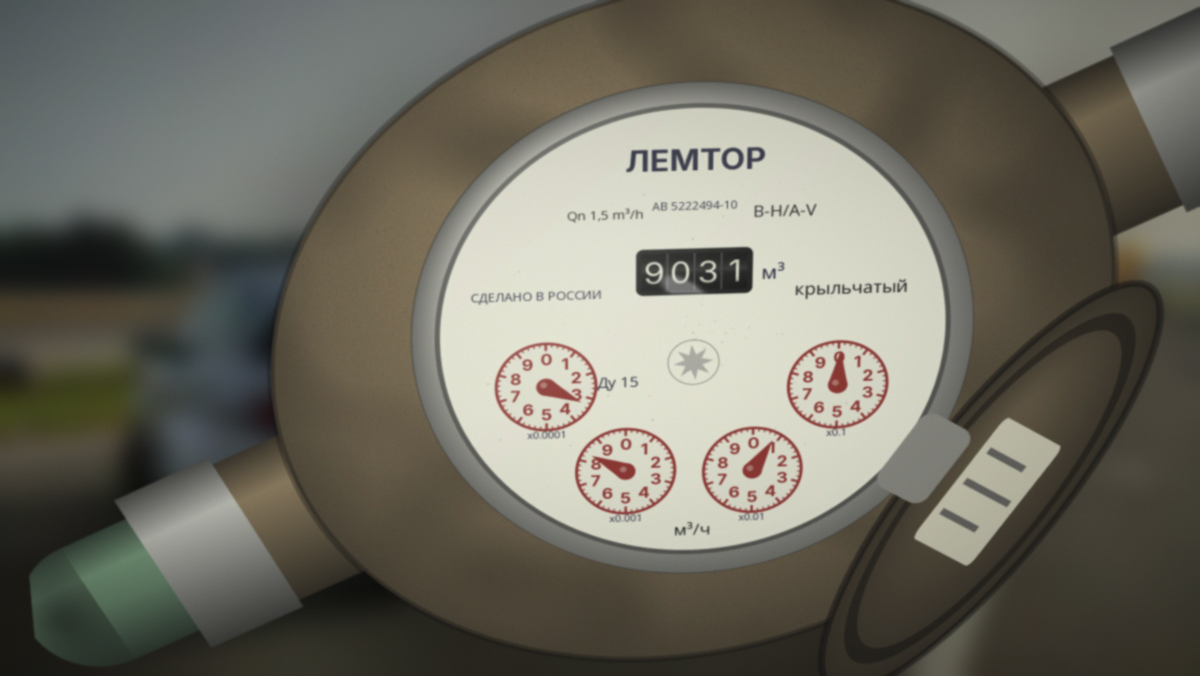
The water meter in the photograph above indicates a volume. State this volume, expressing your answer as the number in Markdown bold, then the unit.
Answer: **9031.0083** m³
